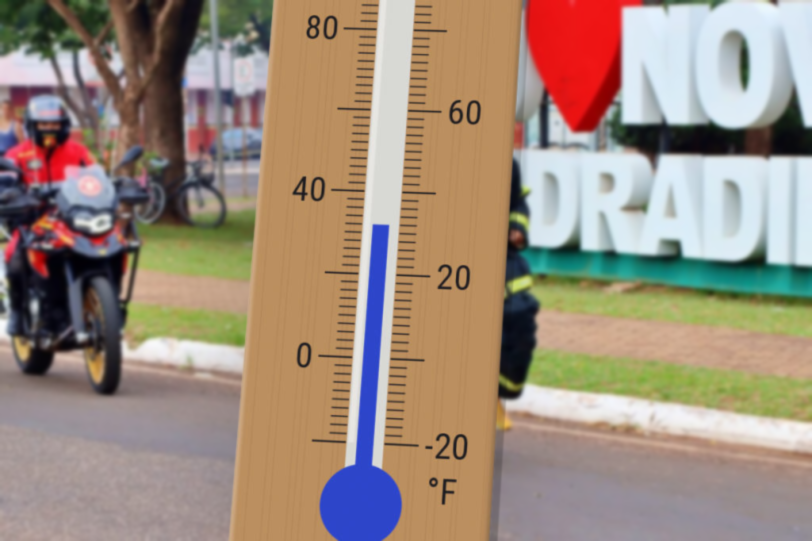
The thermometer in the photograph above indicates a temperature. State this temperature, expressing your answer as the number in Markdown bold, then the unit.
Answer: **32** °F
